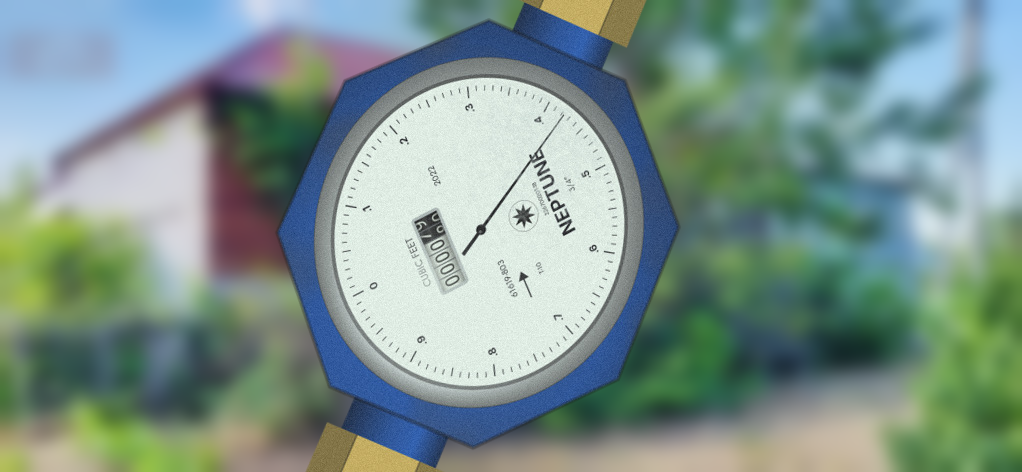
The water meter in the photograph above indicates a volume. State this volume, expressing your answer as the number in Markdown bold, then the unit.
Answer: **79.42** ft³
